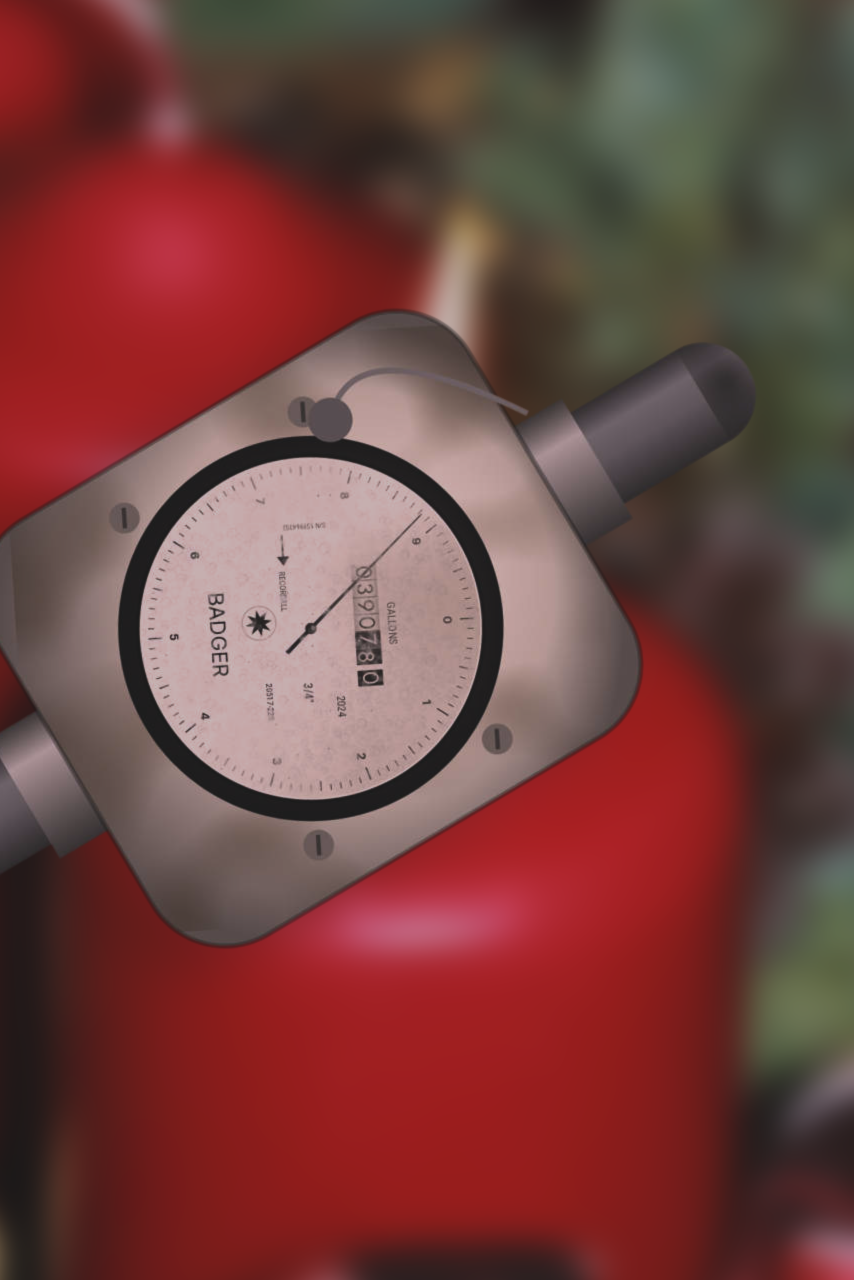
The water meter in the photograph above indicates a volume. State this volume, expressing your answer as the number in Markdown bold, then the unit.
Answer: **390778.8** gal
